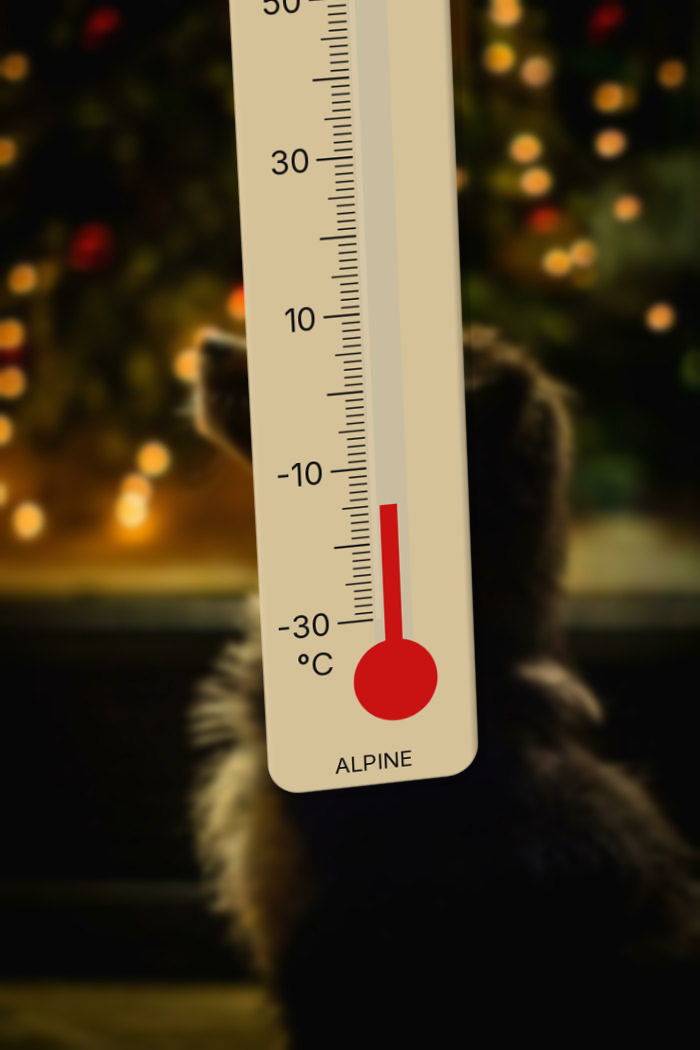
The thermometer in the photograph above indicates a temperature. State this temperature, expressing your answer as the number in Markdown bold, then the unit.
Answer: **-15** °C
